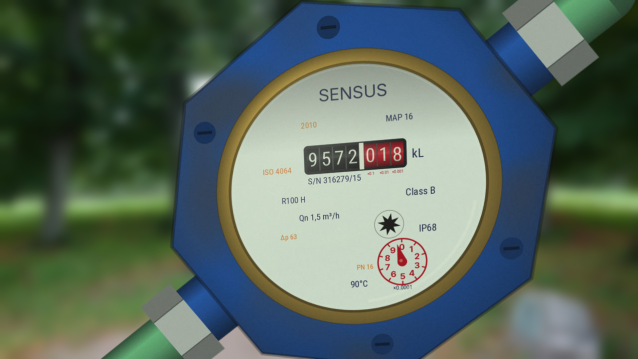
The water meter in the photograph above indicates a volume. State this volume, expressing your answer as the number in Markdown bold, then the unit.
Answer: **9572.0179** kL
